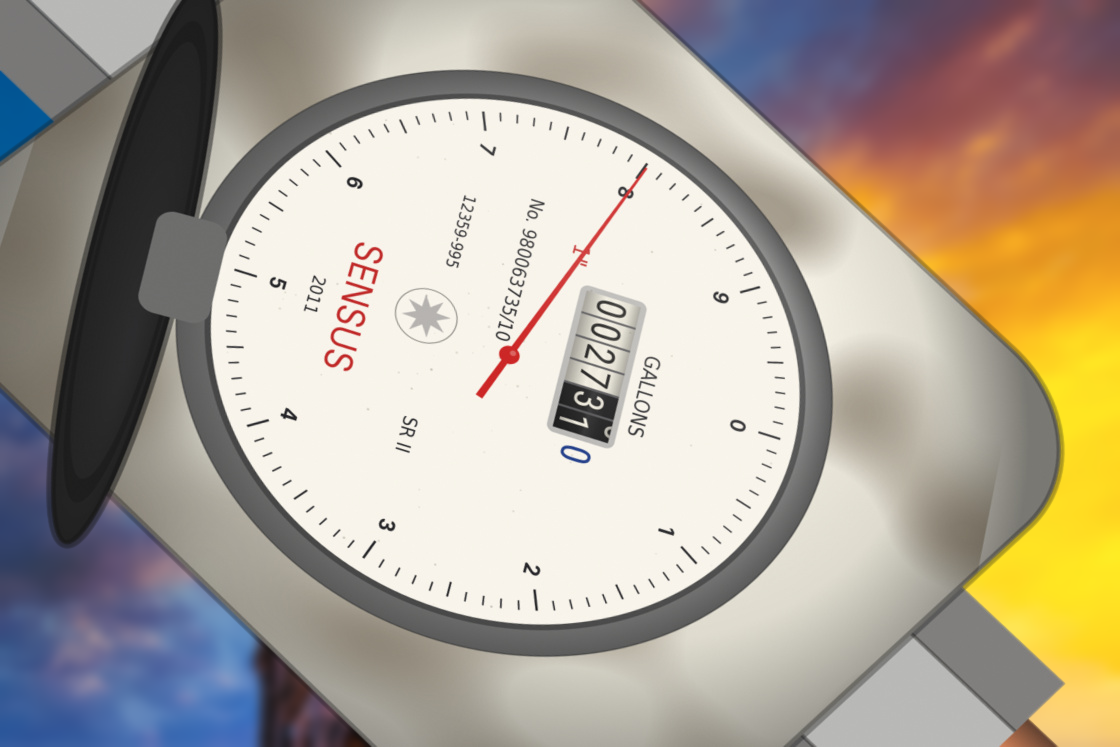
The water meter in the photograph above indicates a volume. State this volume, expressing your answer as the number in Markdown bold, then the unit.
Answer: **27308.0** gal
